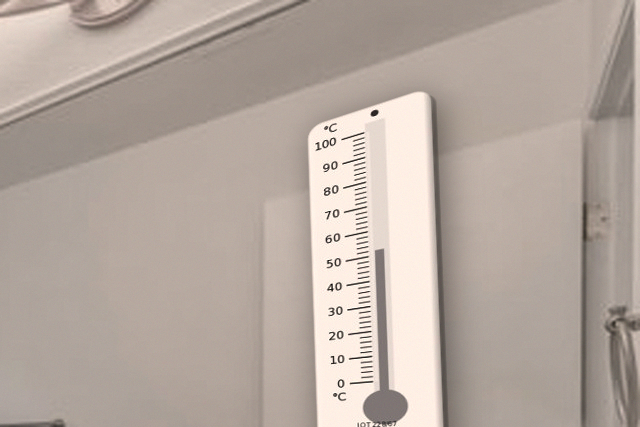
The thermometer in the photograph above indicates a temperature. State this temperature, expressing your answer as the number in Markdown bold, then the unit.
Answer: **52** °C
